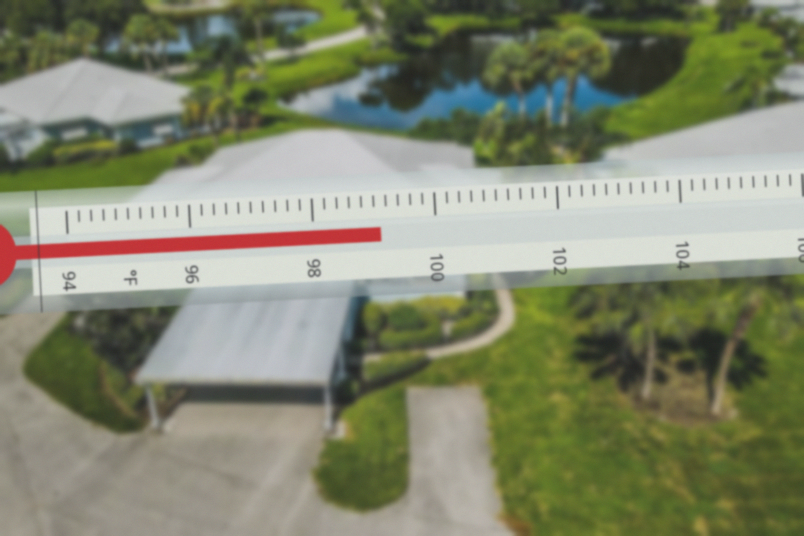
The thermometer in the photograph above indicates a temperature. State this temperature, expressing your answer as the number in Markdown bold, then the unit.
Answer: **99.1** °F
